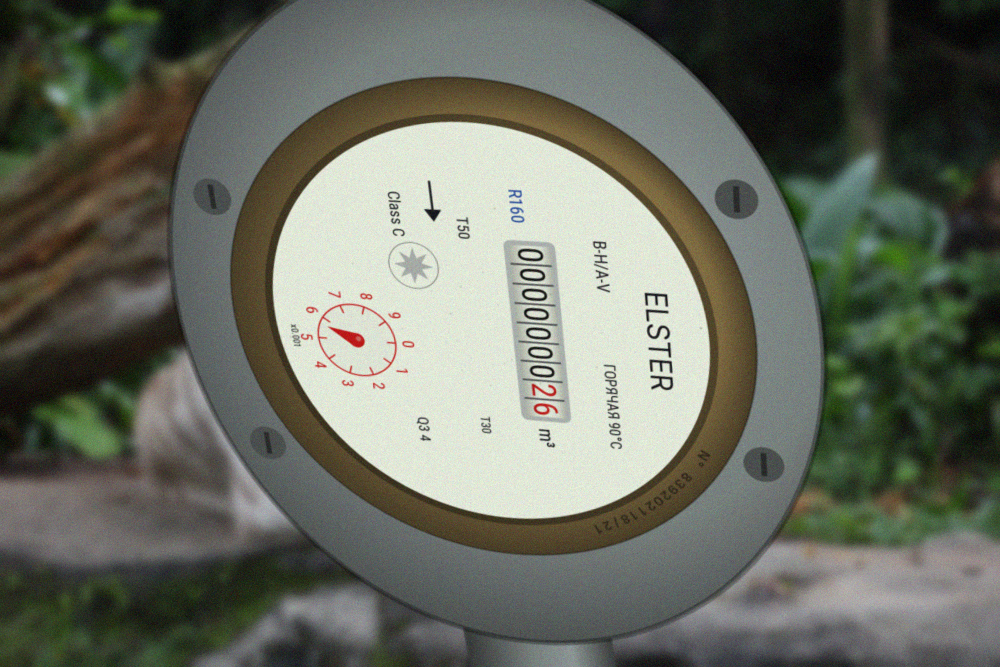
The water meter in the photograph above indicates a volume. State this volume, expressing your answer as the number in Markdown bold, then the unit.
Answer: **0.265** m³
